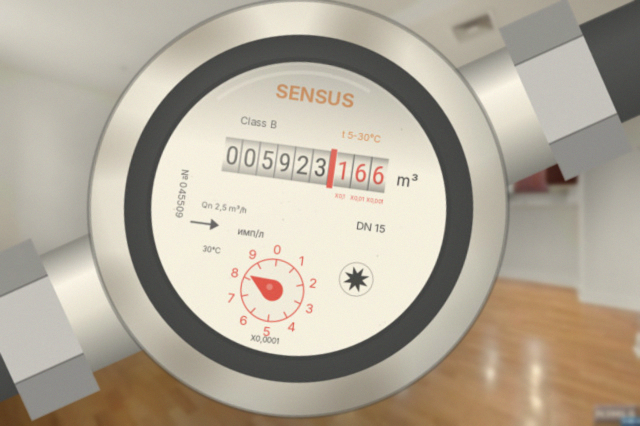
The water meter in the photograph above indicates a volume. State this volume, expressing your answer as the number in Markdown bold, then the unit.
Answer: **5923.1668** m³
